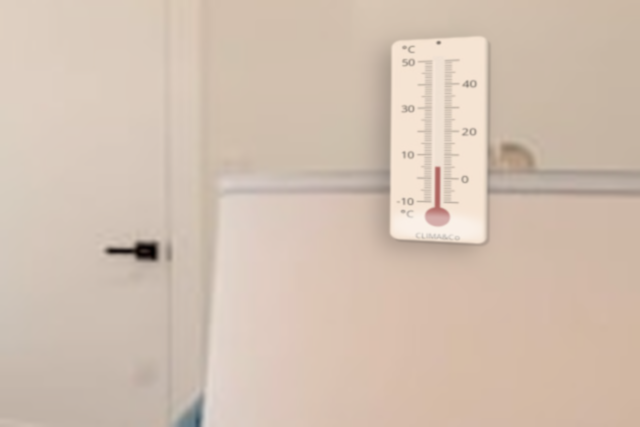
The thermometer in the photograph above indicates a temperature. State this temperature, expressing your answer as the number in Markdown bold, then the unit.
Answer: **5** °C
